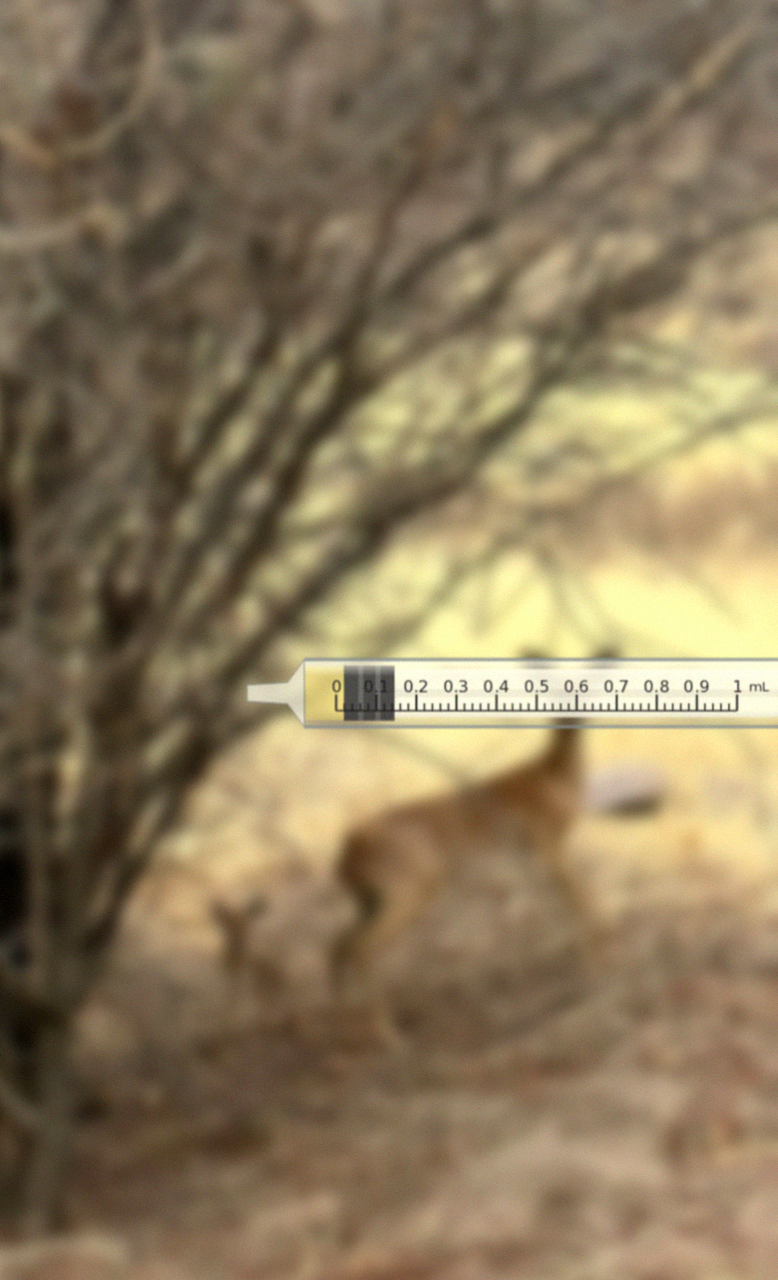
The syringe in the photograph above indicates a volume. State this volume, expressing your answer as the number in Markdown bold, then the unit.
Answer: **0.02** mL
